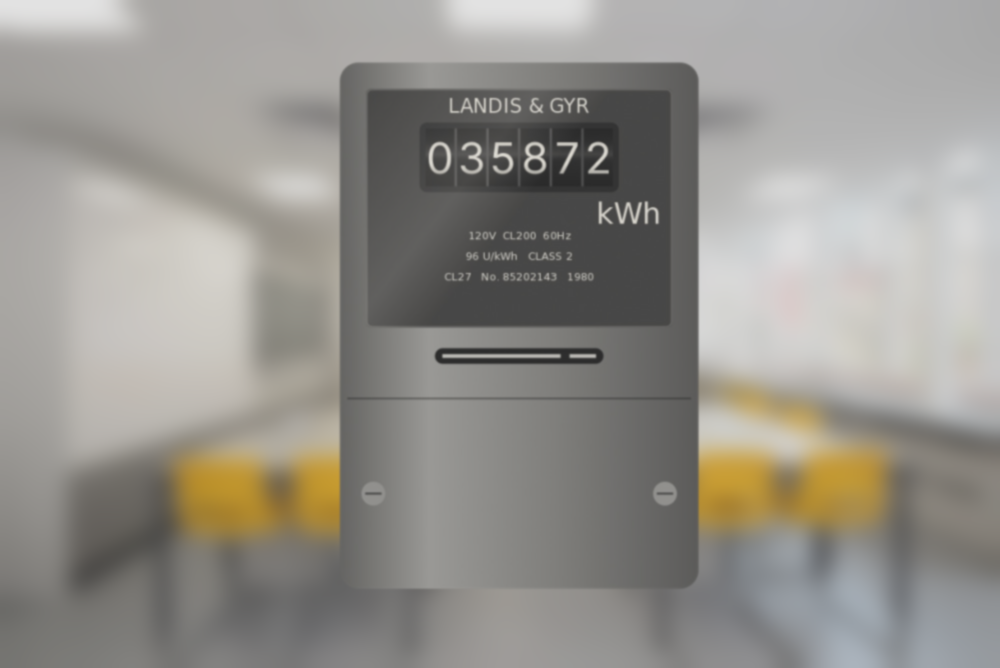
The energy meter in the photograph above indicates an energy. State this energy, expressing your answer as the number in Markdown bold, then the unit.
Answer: **35872** kWh
